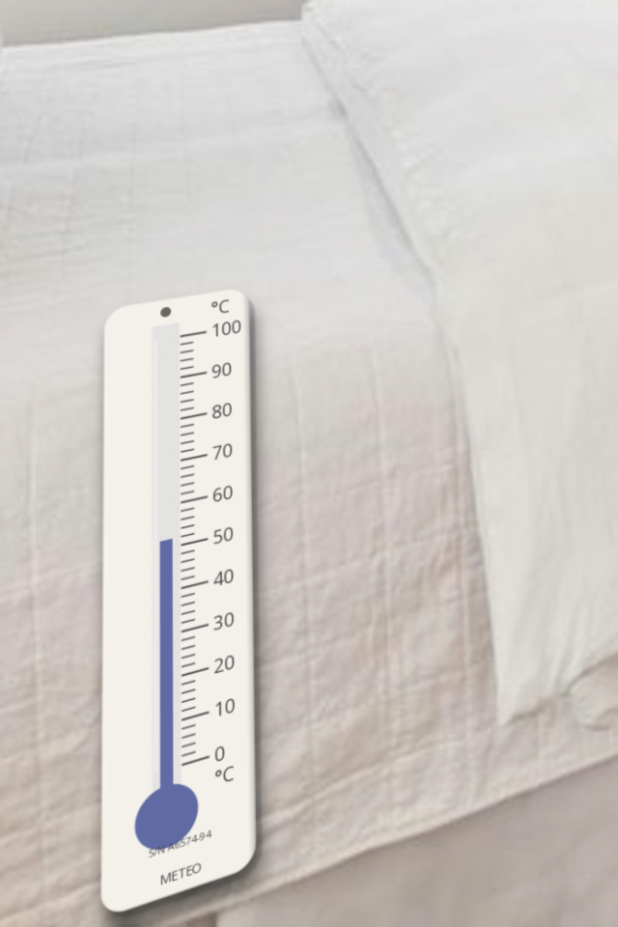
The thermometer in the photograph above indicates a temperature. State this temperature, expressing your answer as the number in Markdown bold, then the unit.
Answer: **52** °C
